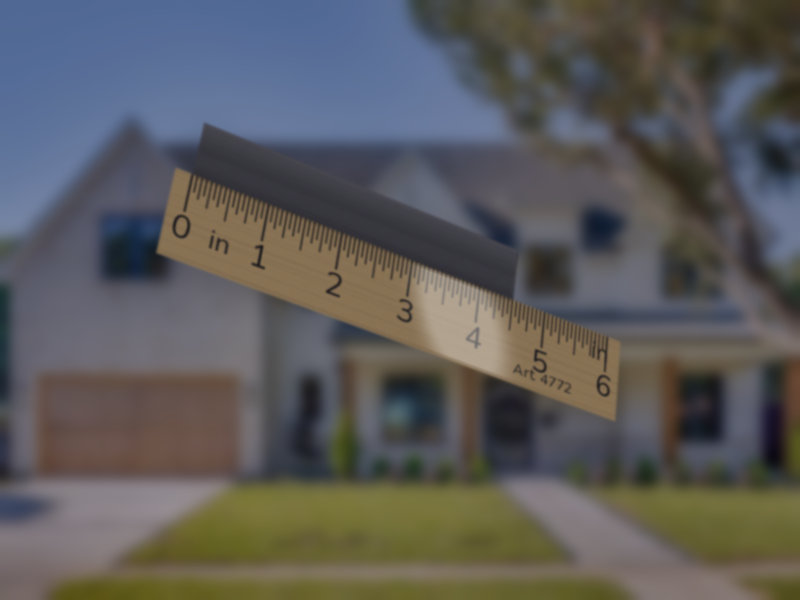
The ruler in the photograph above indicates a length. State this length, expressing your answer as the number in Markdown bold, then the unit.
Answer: **4.5** in
